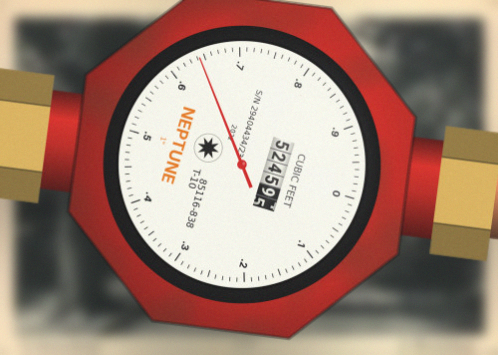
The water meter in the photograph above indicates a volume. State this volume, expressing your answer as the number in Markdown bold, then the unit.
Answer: **524594.64** ft³
